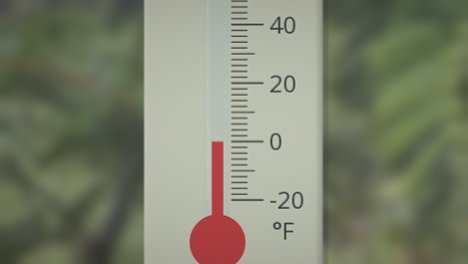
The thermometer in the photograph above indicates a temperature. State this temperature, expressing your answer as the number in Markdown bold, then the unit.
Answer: **0** °F
